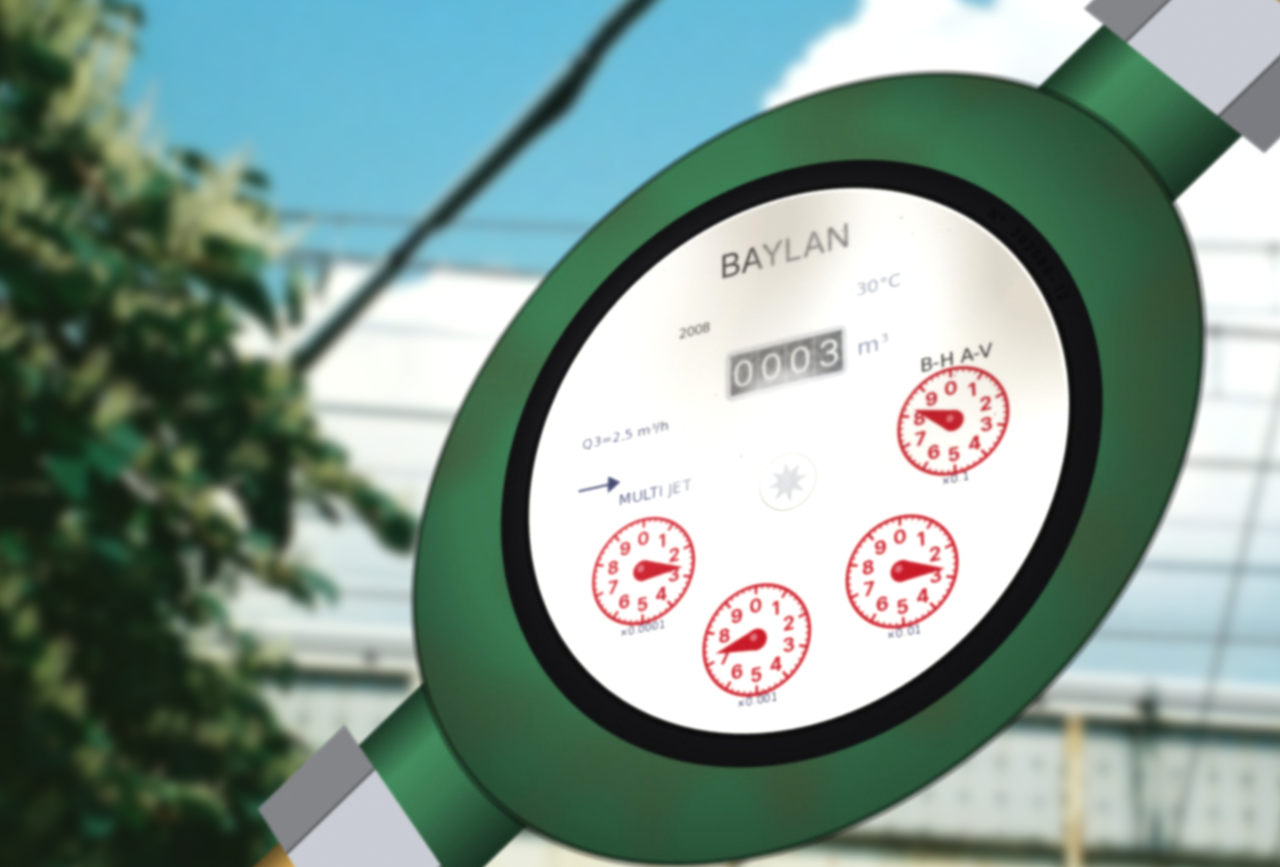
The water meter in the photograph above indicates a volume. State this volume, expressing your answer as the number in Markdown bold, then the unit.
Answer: **3.8272** m³
